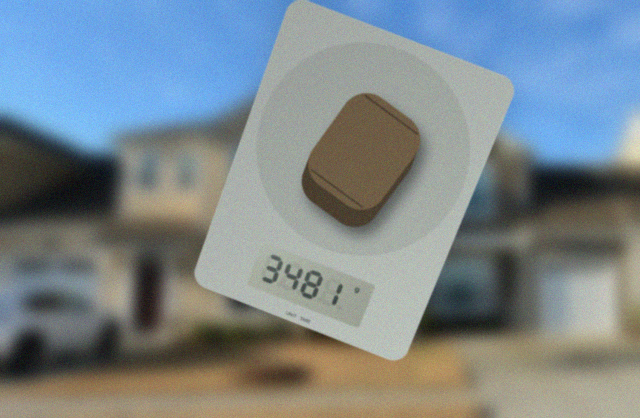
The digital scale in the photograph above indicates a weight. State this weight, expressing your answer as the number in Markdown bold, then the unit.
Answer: **3481** g
